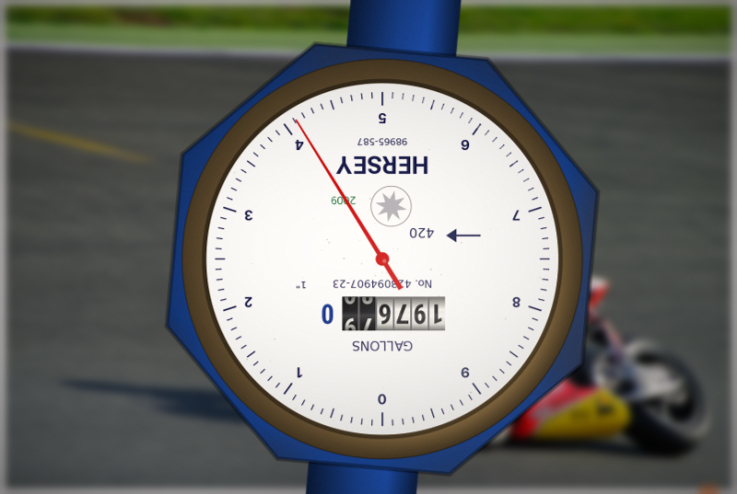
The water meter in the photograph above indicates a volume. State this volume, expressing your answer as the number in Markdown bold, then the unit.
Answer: **1976794.1** gal
